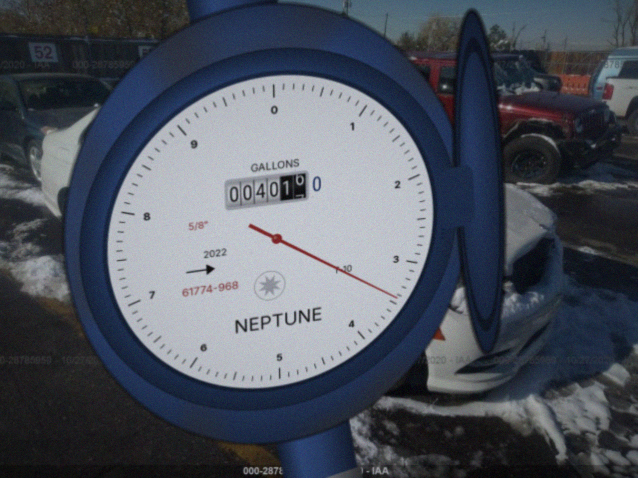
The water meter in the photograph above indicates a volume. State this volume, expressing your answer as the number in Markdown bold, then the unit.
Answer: **40163.4** gal
